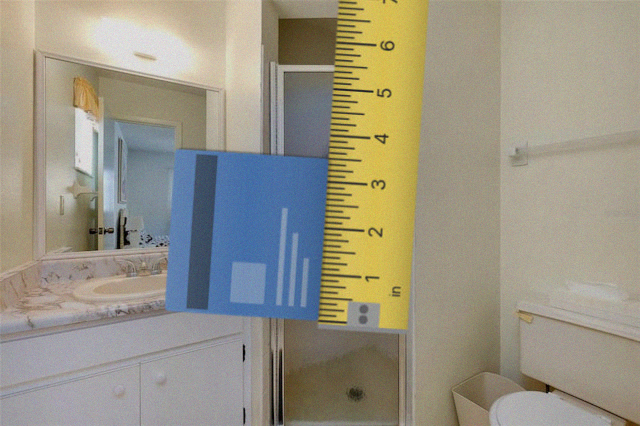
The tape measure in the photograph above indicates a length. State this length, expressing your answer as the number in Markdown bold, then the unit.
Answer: **3.5** in
